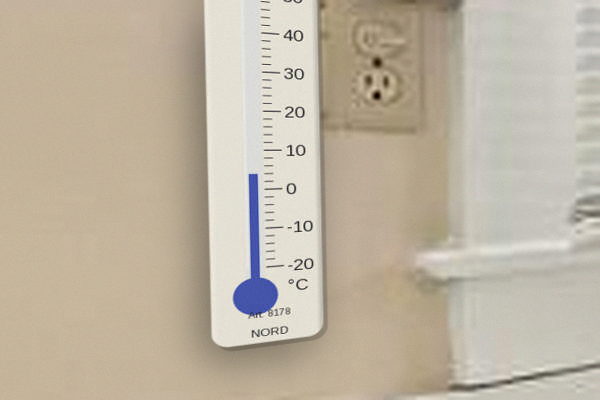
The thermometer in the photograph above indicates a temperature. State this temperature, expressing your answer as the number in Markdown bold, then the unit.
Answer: **4** °C
